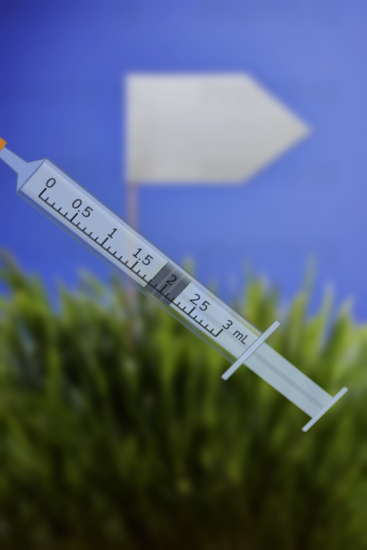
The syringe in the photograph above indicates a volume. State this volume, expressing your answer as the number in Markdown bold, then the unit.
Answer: **1.8** mL
